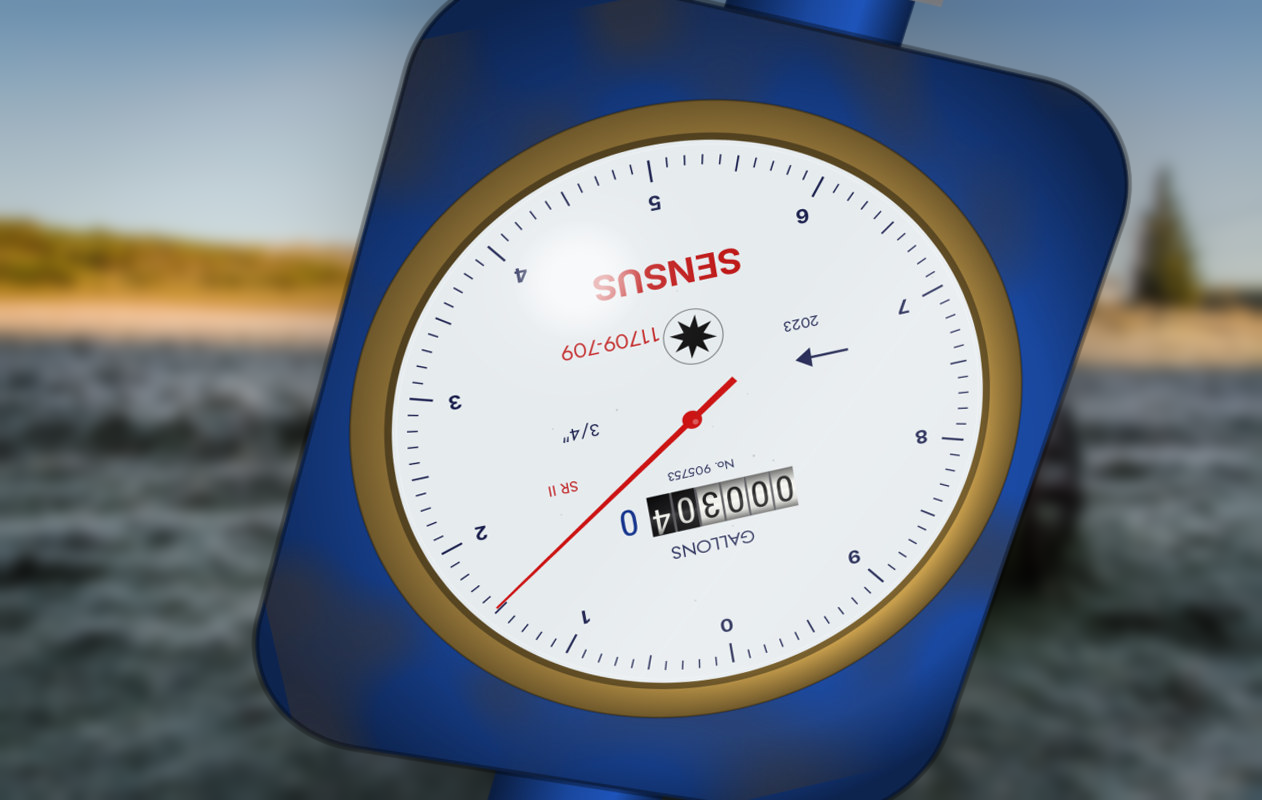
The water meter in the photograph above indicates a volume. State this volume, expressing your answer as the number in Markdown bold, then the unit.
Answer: **3041.5** gal
